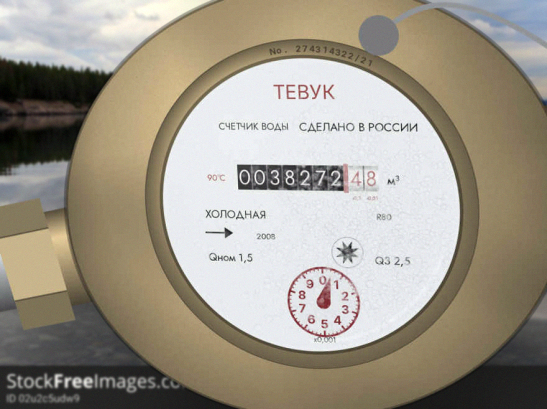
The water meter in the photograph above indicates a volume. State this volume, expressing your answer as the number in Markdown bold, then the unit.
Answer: **38272.480** m³
